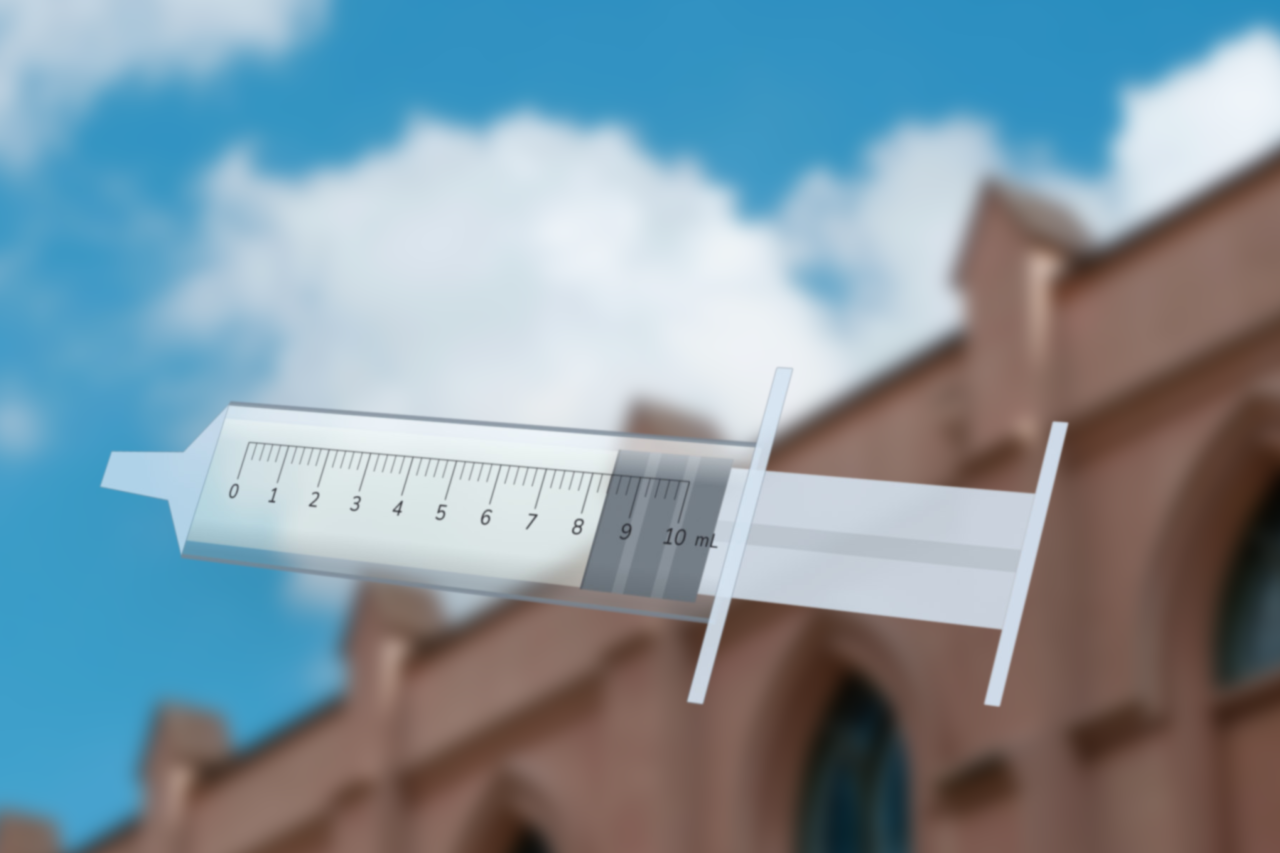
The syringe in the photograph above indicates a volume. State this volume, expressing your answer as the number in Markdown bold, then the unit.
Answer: **8.4** mL
